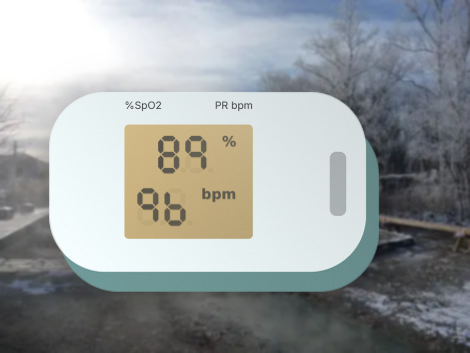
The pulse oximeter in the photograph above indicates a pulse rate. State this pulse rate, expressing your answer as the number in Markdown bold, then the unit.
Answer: **96** bpm
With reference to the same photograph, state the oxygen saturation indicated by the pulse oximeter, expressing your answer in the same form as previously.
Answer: **89** %
